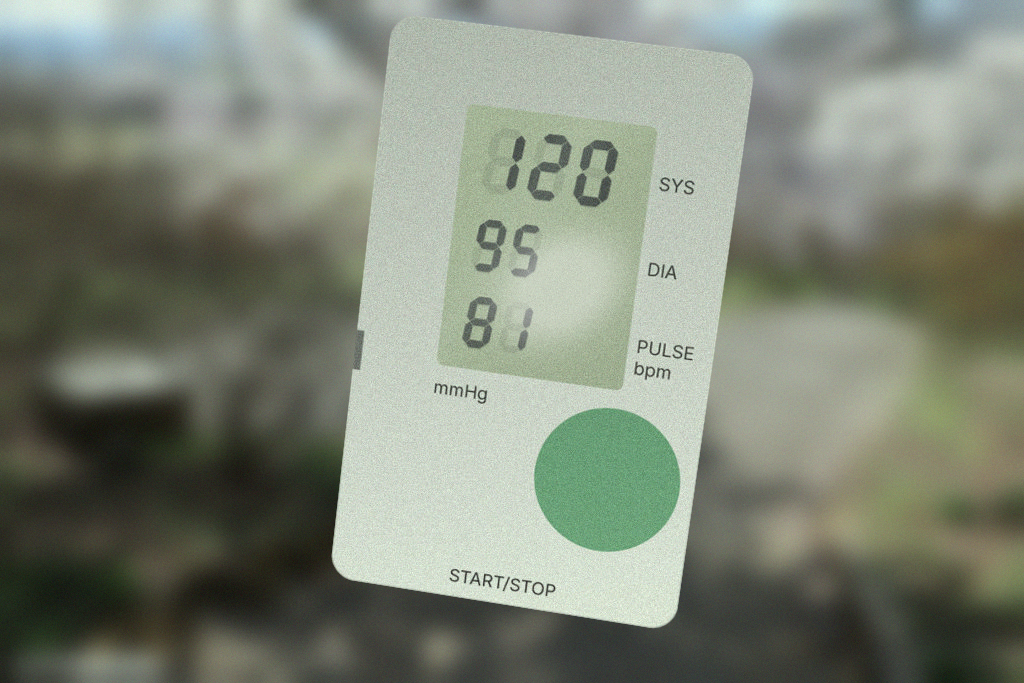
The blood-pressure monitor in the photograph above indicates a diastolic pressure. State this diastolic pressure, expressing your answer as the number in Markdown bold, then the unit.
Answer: **95** mmHg
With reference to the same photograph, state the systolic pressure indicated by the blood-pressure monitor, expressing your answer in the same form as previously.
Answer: **120** mmHg
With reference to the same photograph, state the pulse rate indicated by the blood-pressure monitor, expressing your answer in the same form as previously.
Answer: **81** bpm
